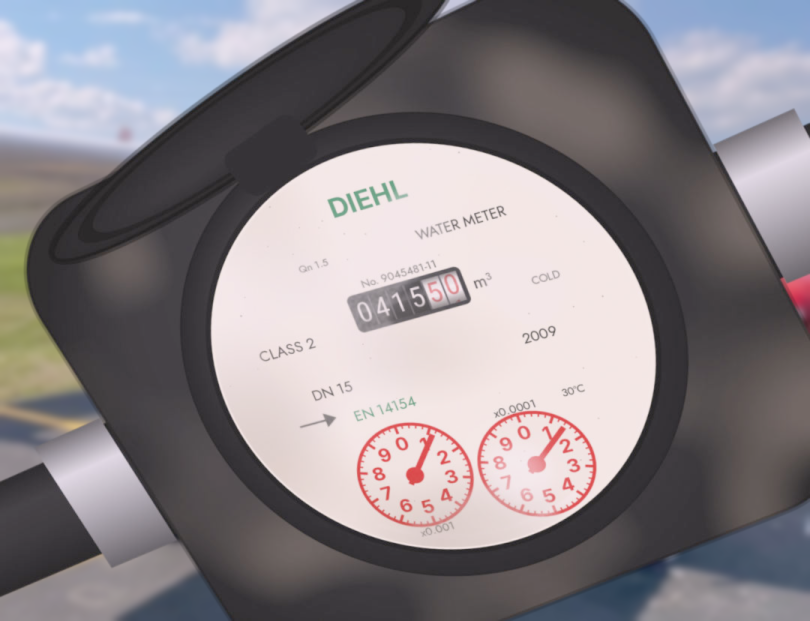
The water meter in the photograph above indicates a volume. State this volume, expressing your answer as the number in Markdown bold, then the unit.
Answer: **415.5011** m³
